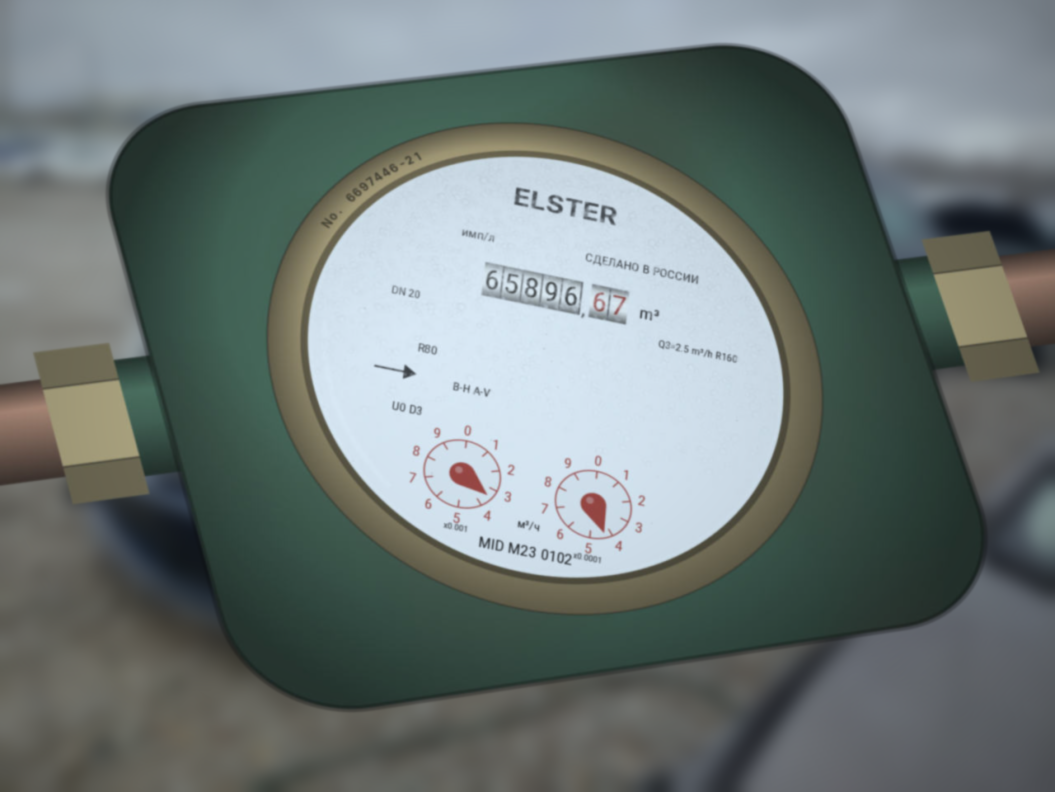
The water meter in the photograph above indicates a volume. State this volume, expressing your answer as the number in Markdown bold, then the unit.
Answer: **65896.6734** m³
